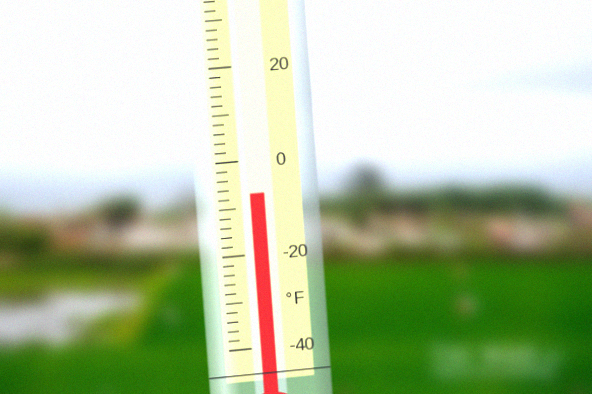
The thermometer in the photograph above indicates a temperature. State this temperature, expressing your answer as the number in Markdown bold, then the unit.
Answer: **-7** °F
